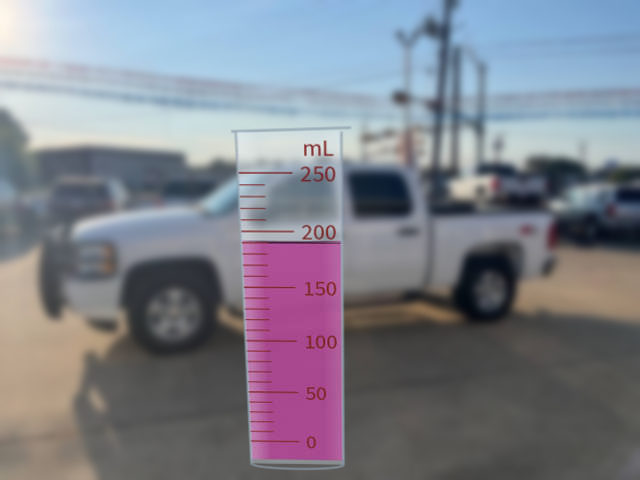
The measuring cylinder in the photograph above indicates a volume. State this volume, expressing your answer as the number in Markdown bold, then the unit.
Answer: **190** mL
